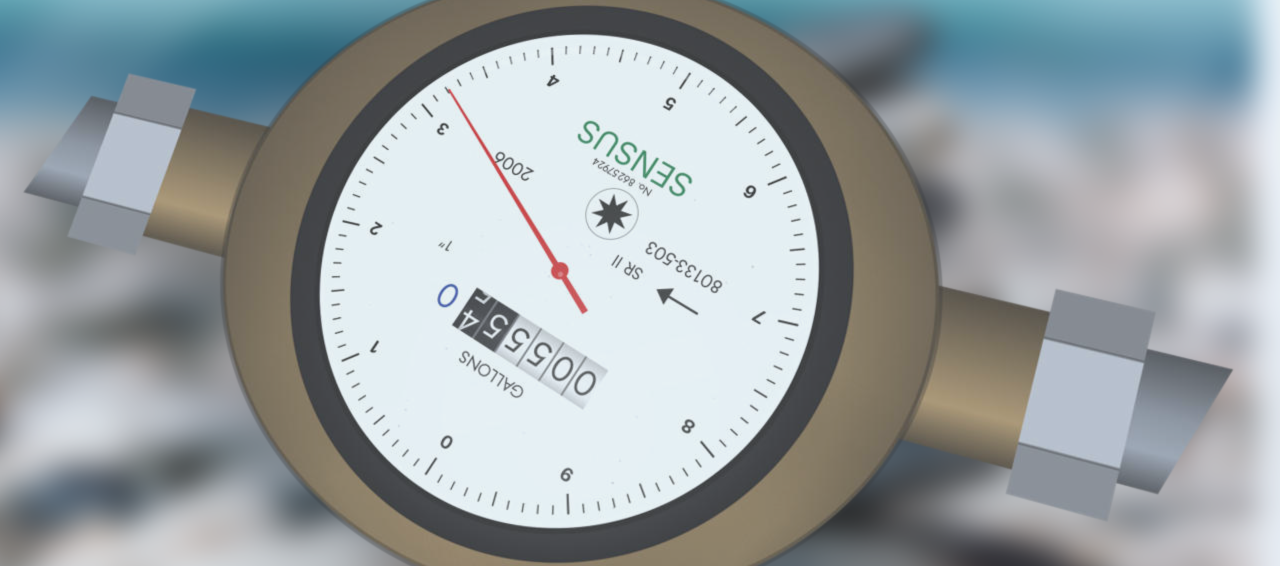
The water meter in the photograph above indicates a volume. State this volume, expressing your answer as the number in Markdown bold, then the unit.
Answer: **55543.2** gal
